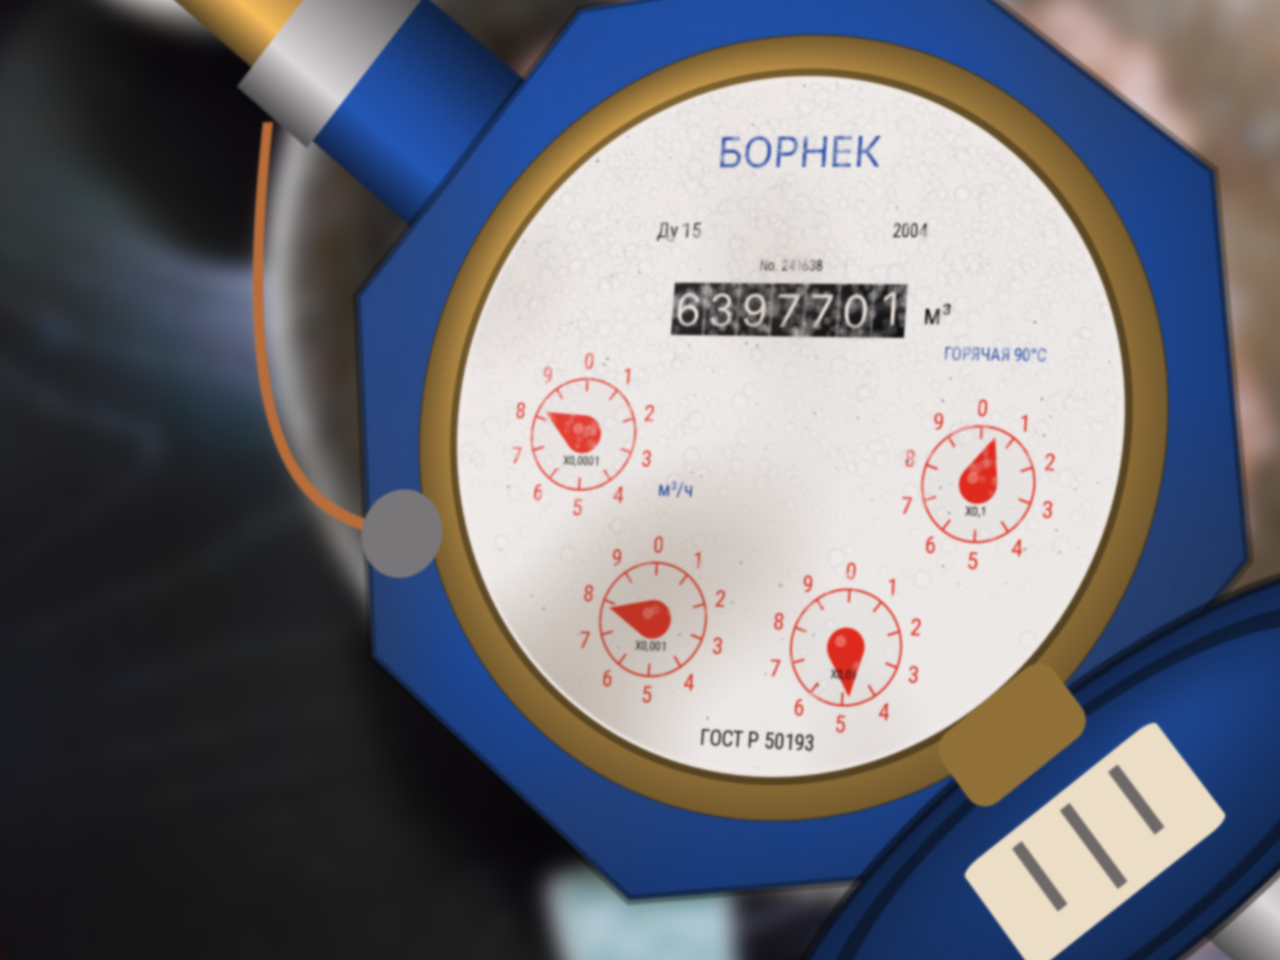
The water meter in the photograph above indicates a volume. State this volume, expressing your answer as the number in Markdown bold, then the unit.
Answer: **6397701.0478** m³
